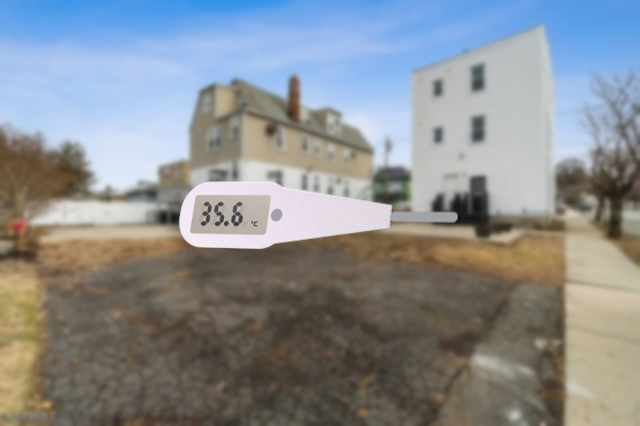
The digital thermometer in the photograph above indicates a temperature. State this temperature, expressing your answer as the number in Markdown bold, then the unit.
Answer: **35.6** °C
